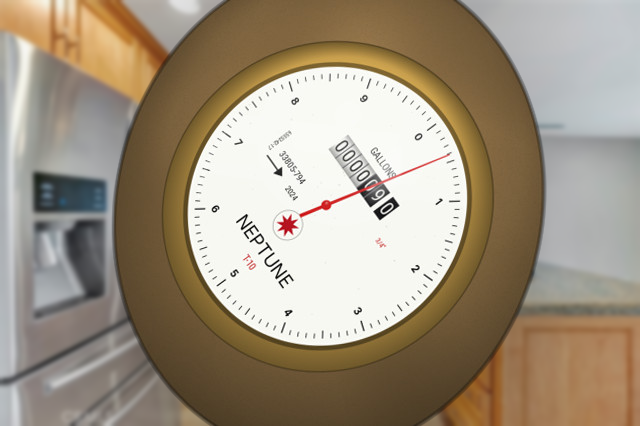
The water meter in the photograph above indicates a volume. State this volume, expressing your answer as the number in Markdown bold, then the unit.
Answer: **90.4** gal
